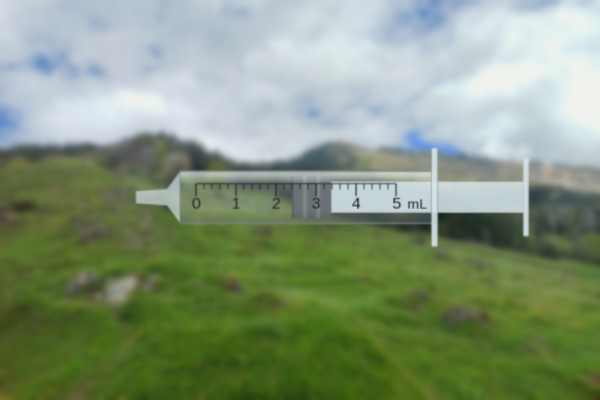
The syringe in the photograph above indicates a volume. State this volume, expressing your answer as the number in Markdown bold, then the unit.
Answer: **2.4** mL
